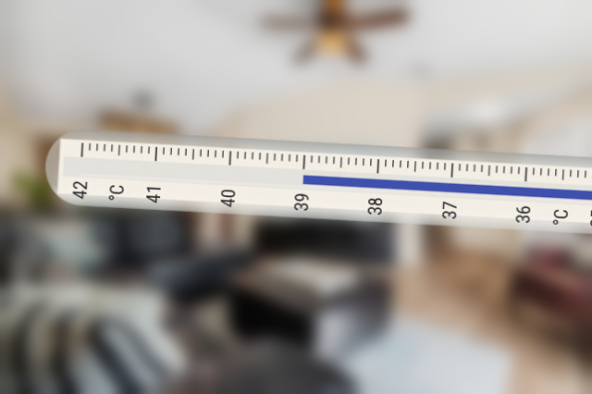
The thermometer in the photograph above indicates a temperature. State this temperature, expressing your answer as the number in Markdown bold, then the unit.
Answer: **39** °C
